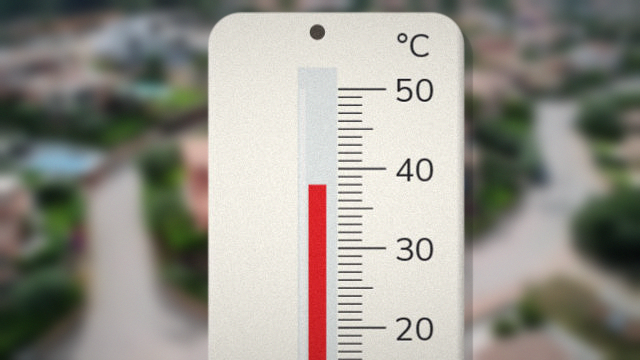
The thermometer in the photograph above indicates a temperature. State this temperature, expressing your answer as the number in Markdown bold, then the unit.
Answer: **38** °C
